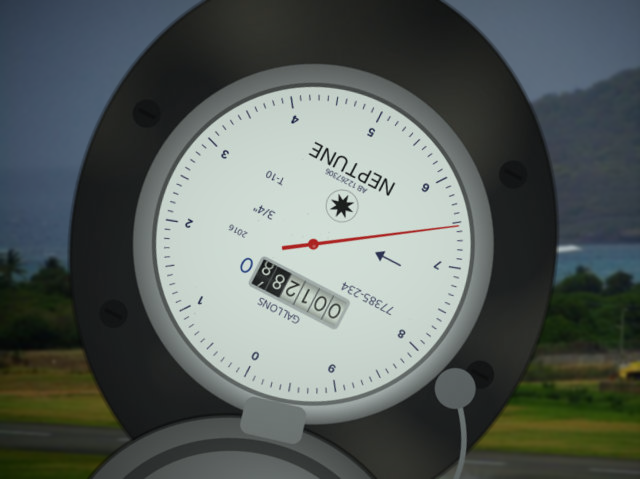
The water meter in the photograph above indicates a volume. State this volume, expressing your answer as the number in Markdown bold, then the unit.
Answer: **12876.5** gal
